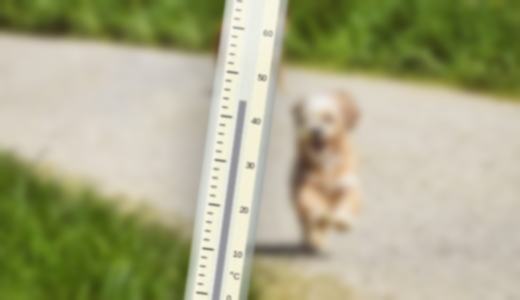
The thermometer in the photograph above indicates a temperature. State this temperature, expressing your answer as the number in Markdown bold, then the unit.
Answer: **44** °C
